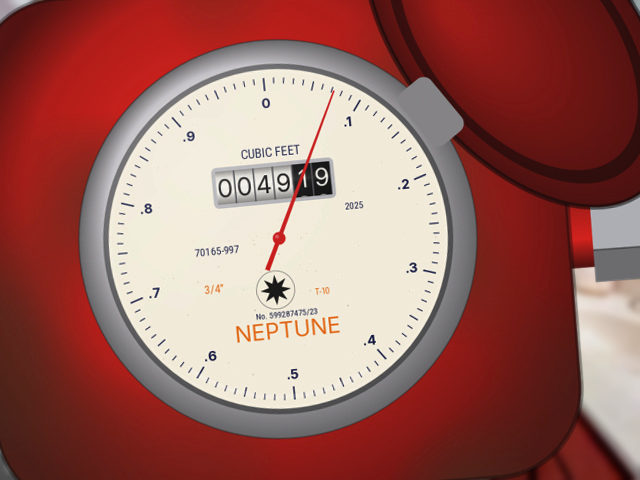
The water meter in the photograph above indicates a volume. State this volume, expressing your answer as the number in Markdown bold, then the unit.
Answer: **4919.07** ft³
